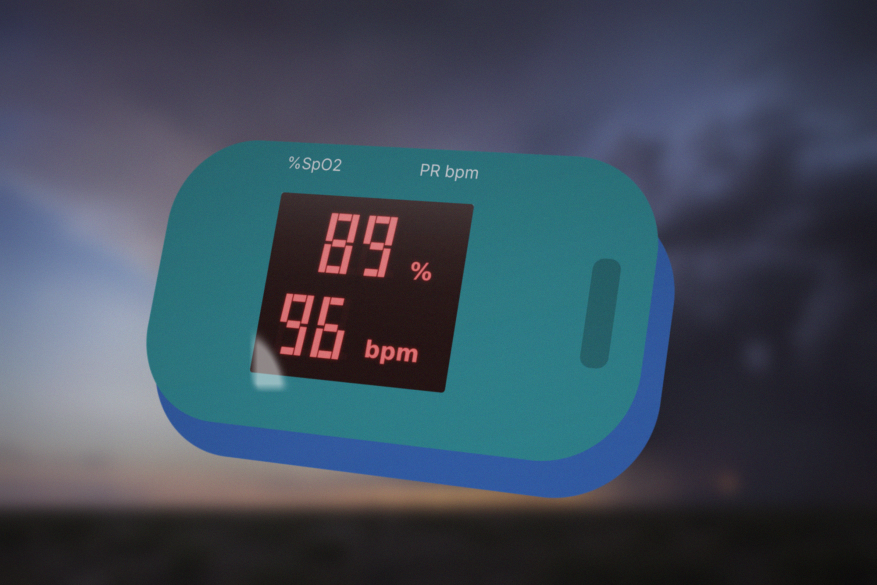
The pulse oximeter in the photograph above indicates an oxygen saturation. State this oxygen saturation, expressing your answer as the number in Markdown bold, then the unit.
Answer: **89** %
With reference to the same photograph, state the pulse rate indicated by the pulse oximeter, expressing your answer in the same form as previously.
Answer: **96** bpm
